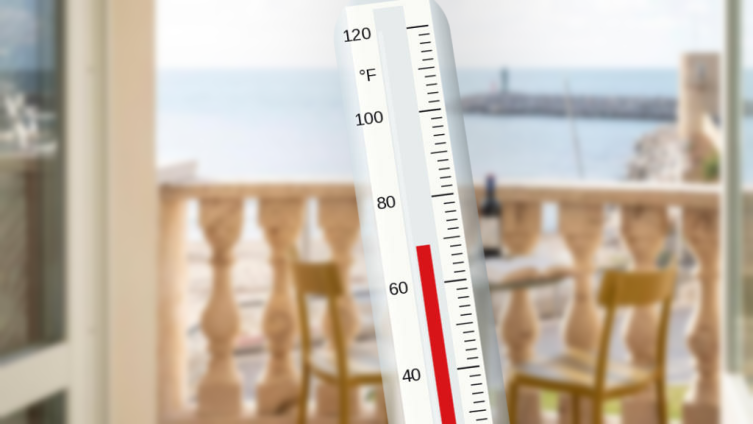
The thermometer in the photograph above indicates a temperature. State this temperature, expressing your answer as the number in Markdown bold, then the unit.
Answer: **69** °F
